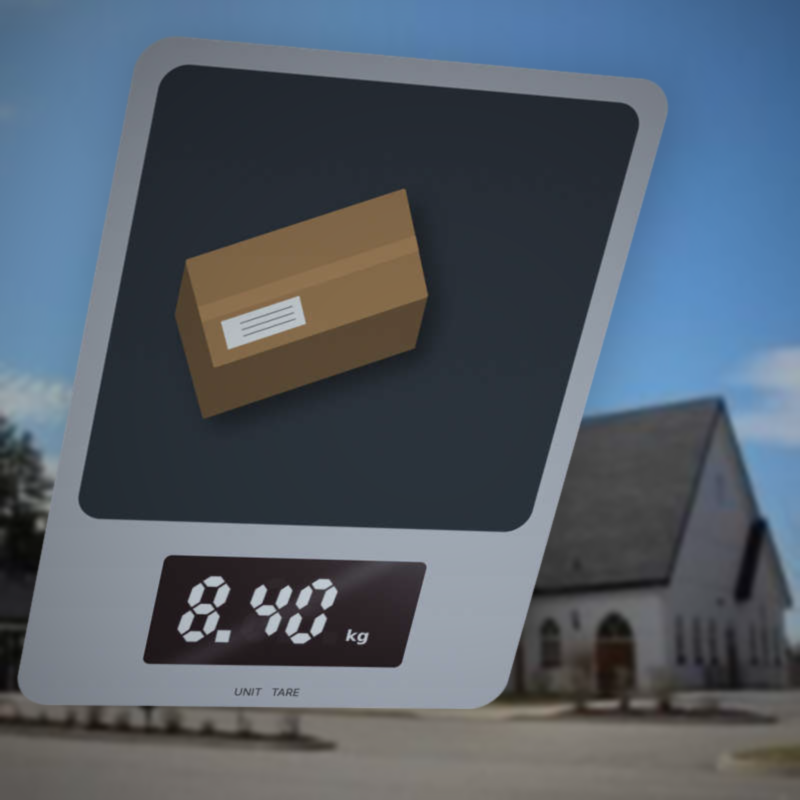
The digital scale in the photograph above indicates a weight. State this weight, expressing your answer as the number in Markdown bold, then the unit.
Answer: **8.40** kg
